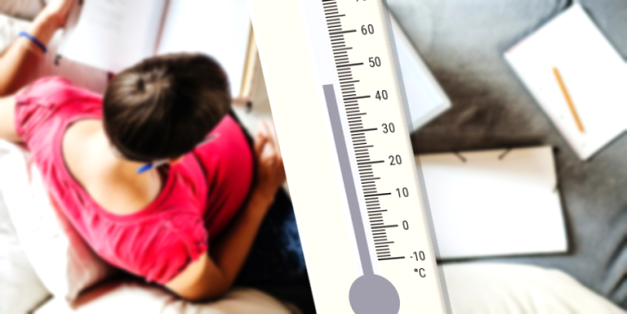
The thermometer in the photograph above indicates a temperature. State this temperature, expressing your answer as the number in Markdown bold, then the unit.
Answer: **45** °C
